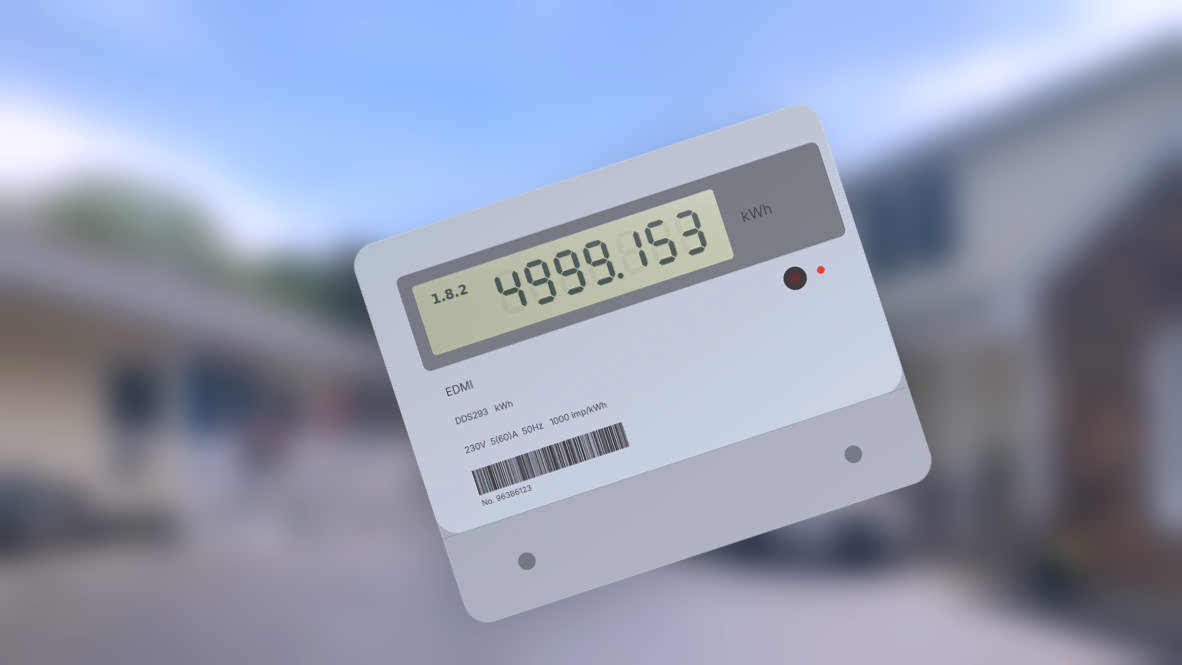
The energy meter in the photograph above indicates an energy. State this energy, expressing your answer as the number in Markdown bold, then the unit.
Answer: **4999.153** kWh
